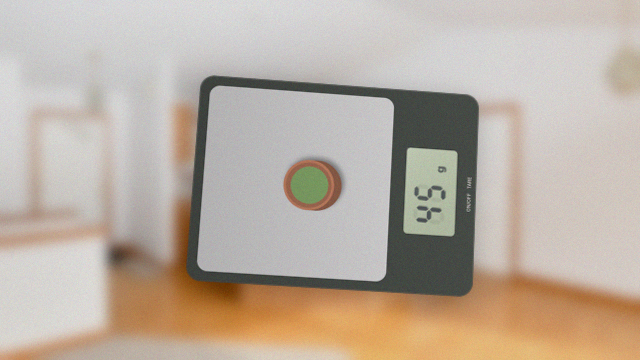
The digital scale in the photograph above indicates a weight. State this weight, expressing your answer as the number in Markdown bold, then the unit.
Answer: **45** g
